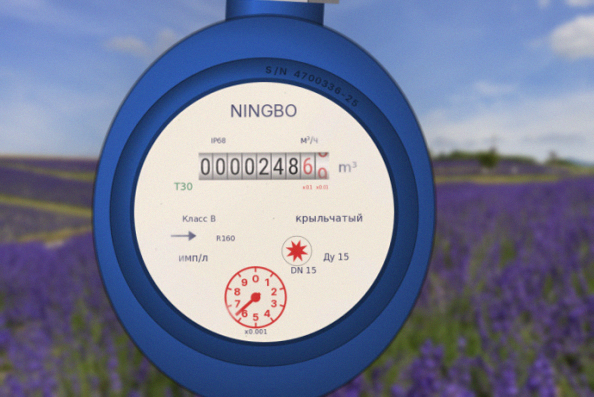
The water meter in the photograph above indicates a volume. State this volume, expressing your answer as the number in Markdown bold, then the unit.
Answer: **248.686** m³
